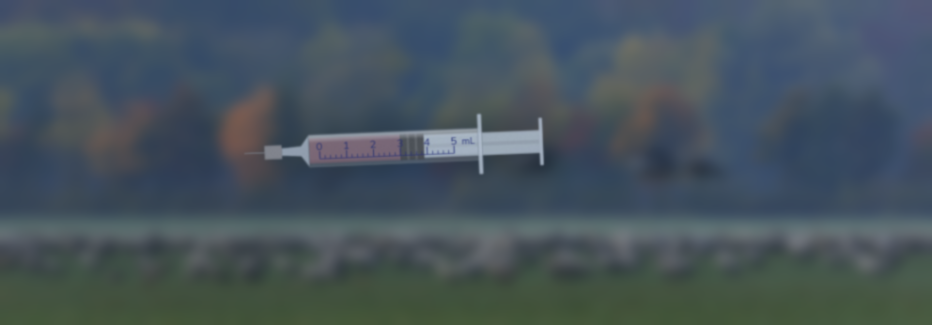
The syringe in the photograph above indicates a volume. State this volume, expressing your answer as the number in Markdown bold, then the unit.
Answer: **3** mL
